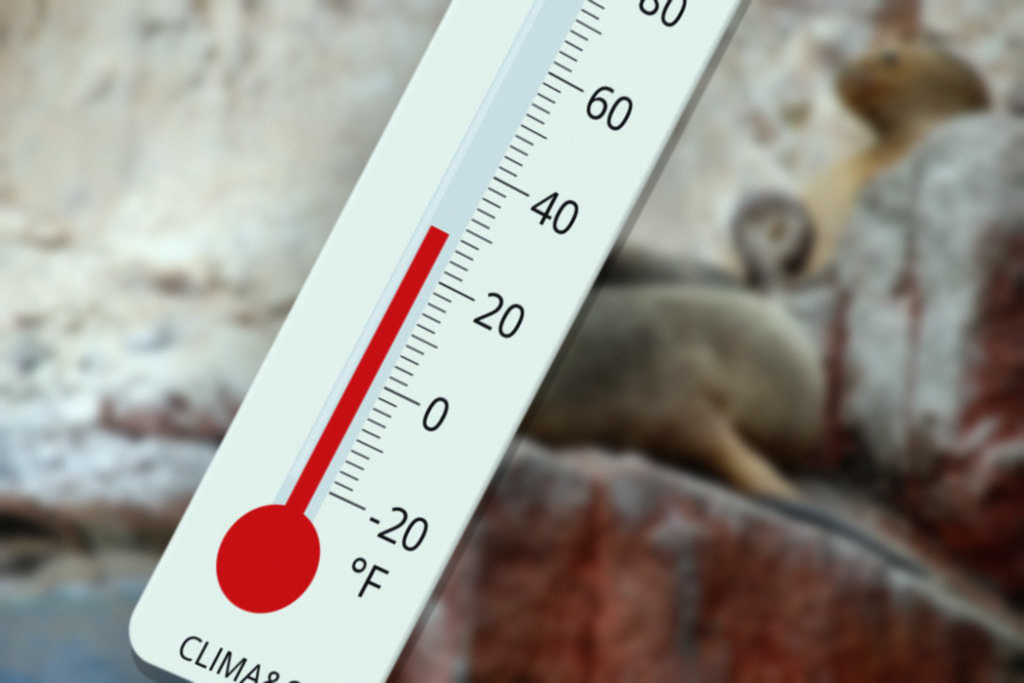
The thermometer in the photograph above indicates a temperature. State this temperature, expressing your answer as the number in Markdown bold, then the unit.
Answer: **28** °F
